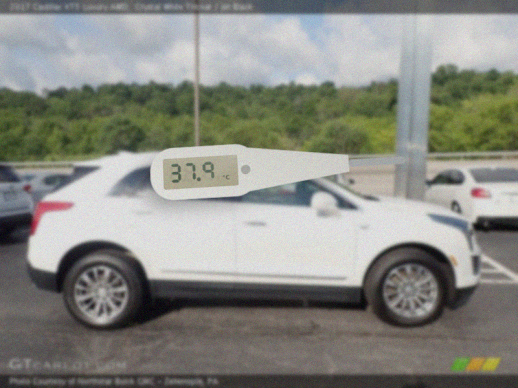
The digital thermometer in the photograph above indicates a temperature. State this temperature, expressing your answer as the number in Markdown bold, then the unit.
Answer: **37.9** °C
